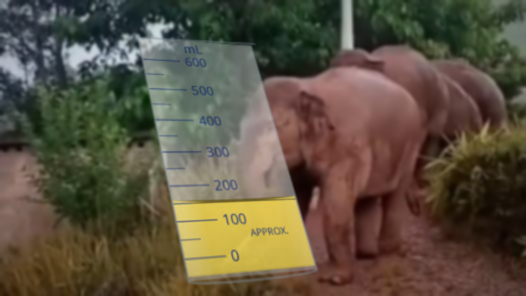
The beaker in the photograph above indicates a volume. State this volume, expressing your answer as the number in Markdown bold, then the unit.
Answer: **150** mL
